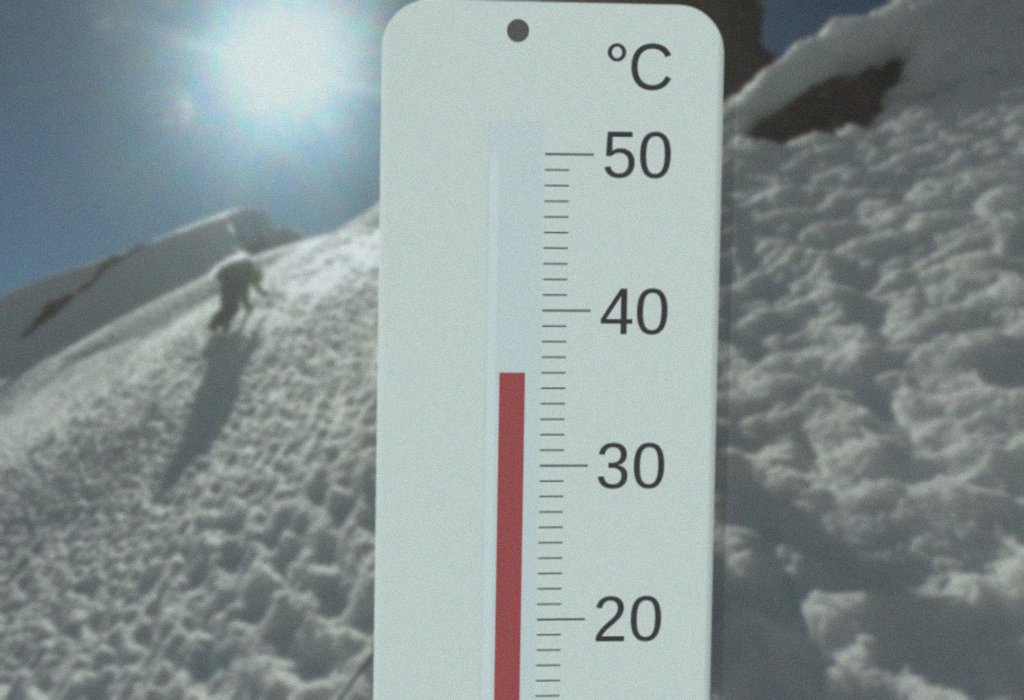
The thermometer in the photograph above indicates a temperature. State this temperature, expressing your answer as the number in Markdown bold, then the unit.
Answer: **36** °C
